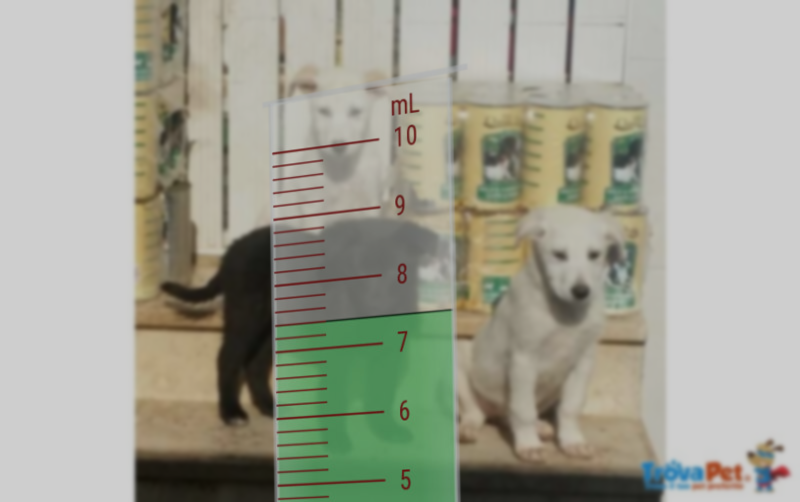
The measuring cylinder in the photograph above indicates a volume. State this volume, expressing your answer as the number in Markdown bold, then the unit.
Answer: **7.4** mL
